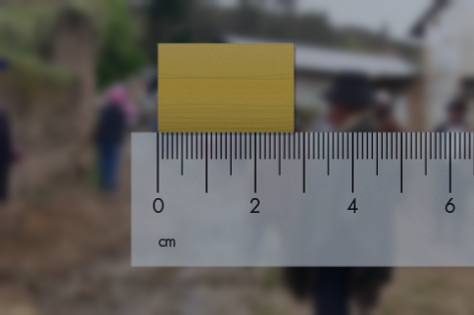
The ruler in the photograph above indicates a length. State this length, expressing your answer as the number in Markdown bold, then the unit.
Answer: **2.8** cm
